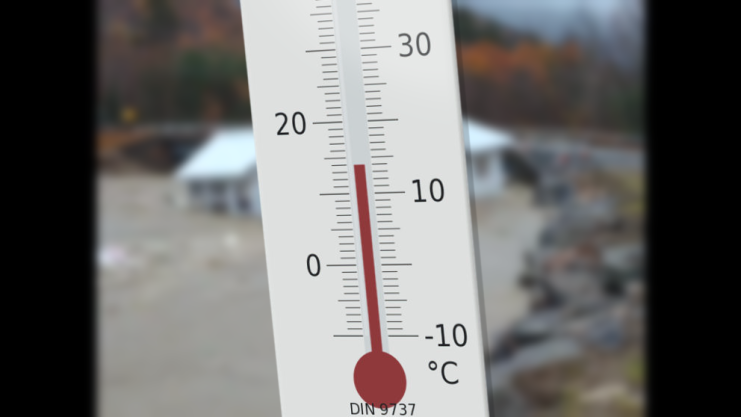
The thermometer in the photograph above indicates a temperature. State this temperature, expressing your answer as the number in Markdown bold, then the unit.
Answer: **14** °C
